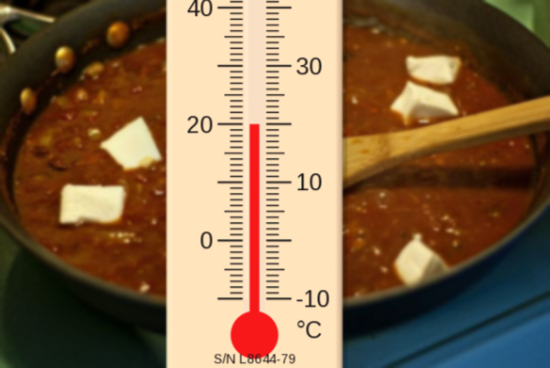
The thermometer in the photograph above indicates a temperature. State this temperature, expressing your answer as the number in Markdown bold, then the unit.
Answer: **20** °C
